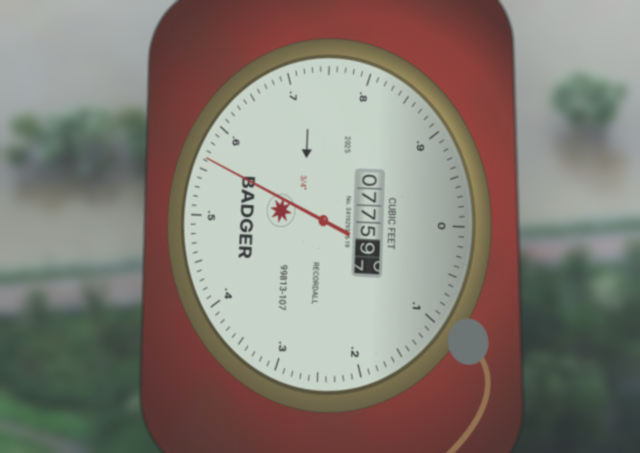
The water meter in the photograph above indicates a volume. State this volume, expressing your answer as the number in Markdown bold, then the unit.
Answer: **77596.56** ft³
